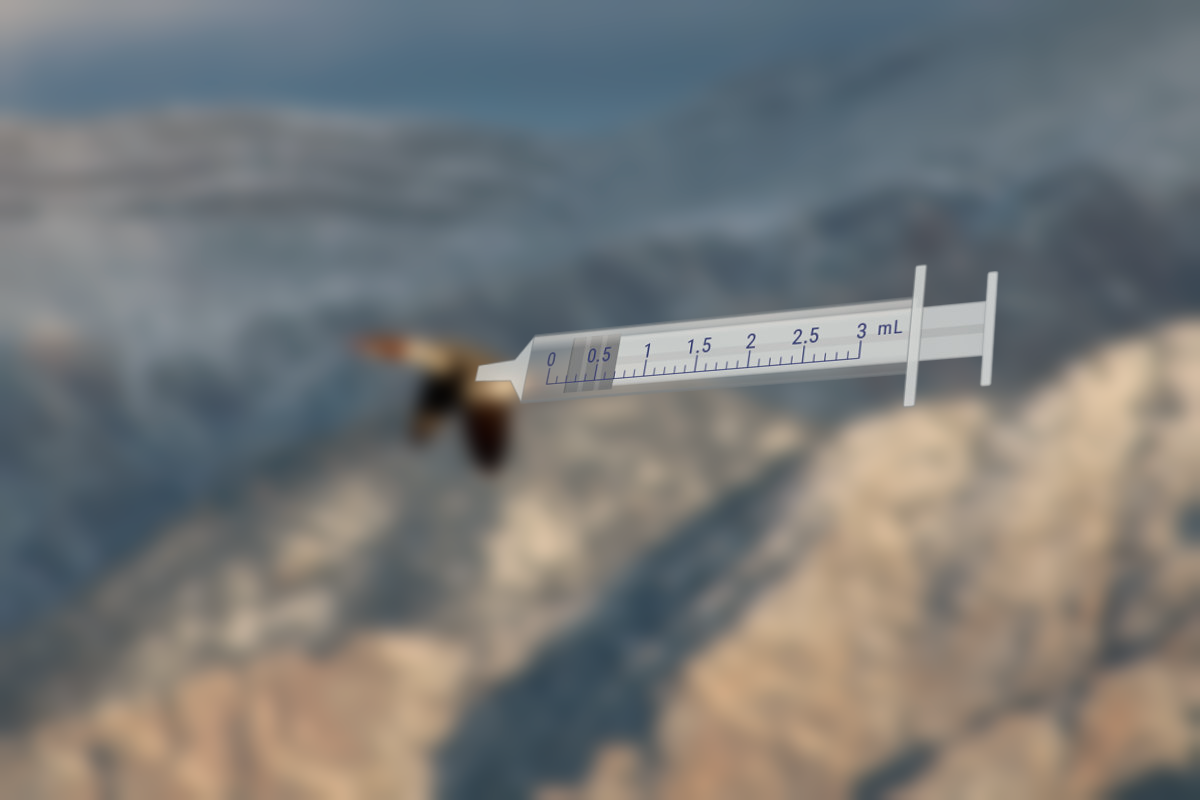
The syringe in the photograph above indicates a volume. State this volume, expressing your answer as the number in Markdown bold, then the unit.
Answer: **0.2** mL
